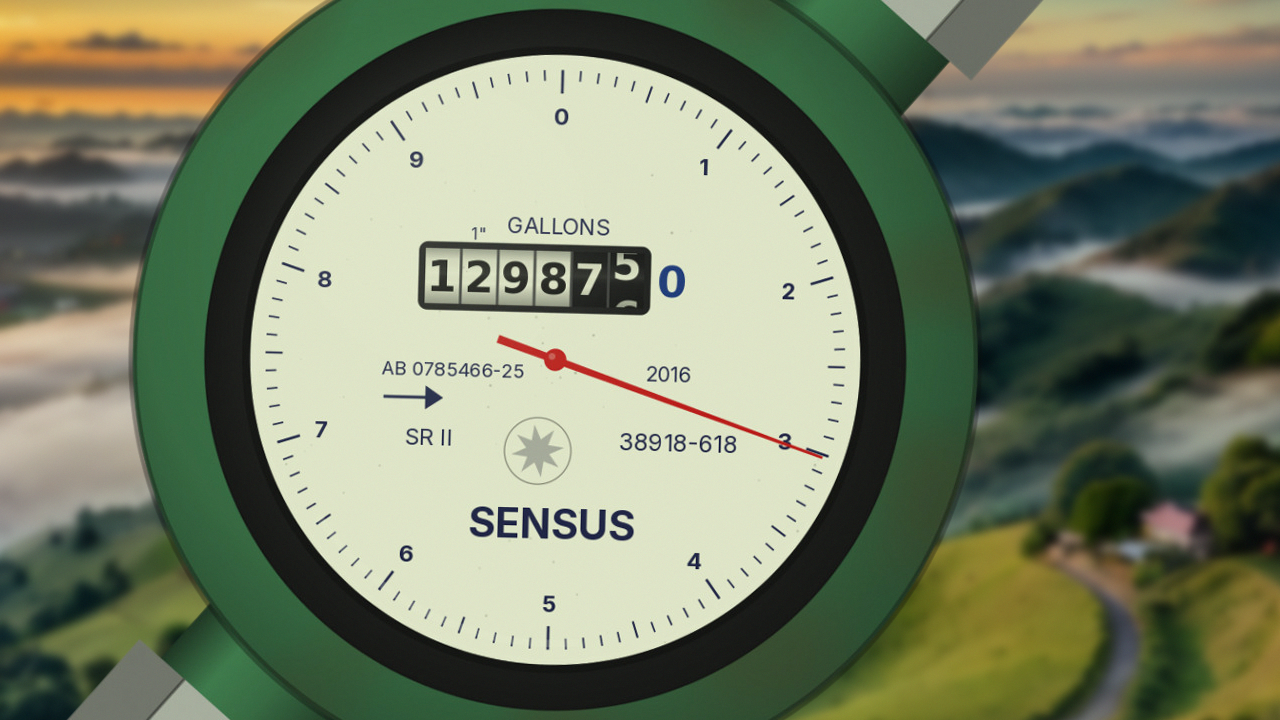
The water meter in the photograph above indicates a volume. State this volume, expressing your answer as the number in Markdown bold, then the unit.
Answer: **1298753.0** gal
